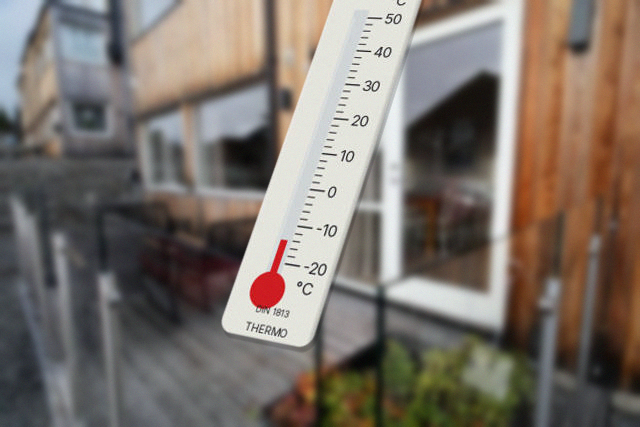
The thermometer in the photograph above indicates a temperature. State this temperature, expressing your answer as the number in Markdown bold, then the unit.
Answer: **-14** °C
